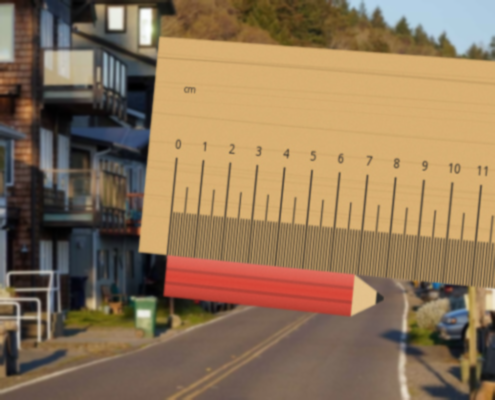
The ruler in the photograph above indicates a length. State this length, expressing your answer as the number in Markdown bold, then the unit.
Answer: **8** cm
